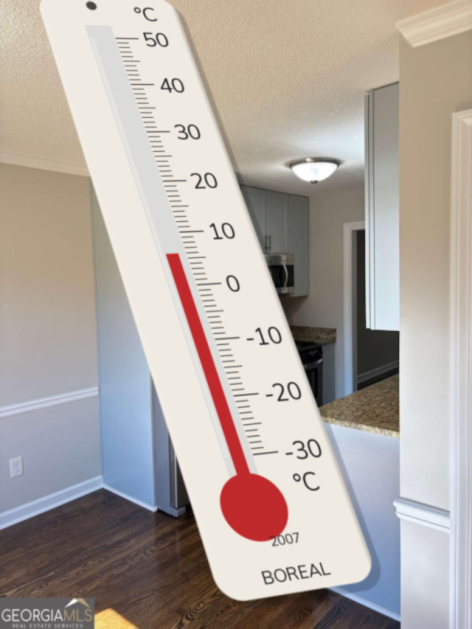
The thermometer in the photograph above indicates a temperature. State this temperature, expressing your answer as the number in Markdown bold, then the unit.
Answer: **6** °C
